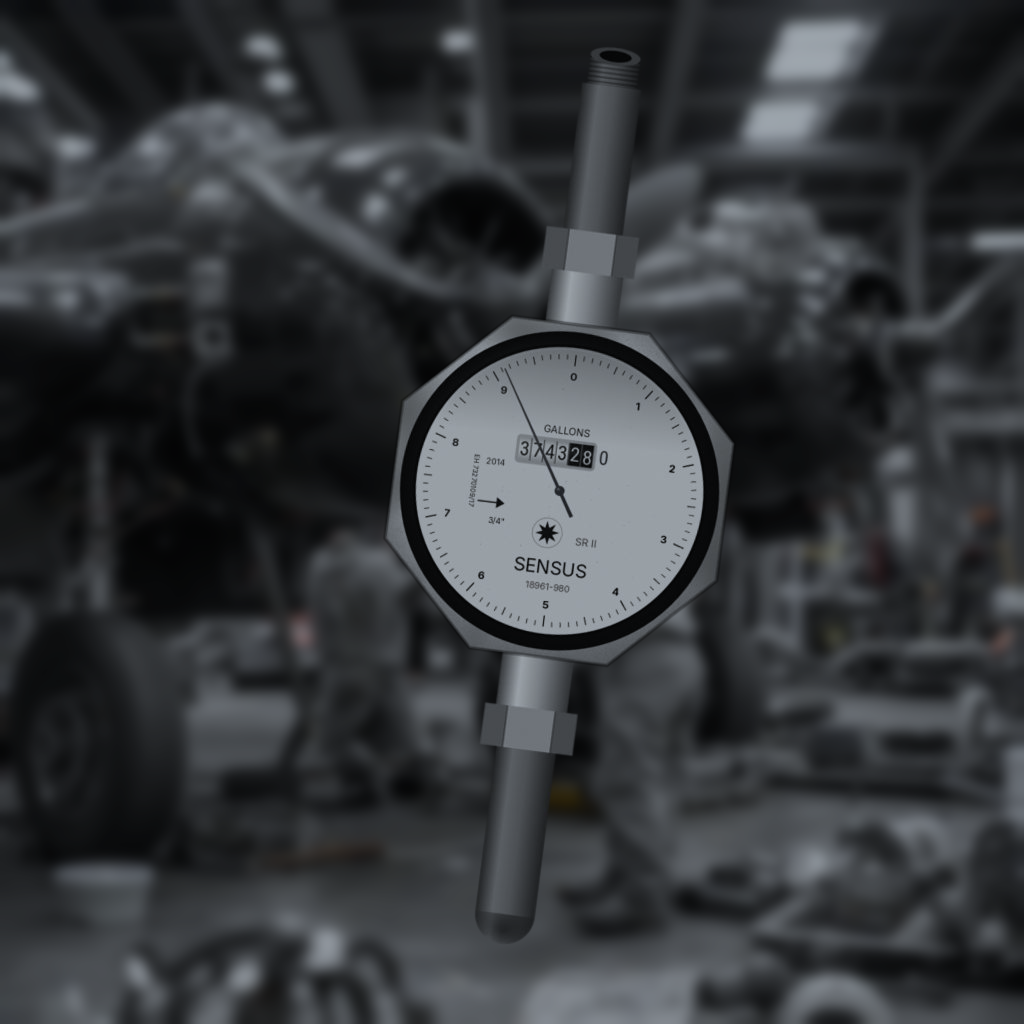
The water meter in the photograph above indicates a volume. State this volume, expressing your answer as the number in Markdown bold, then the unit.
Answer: **3743279.1** gal
